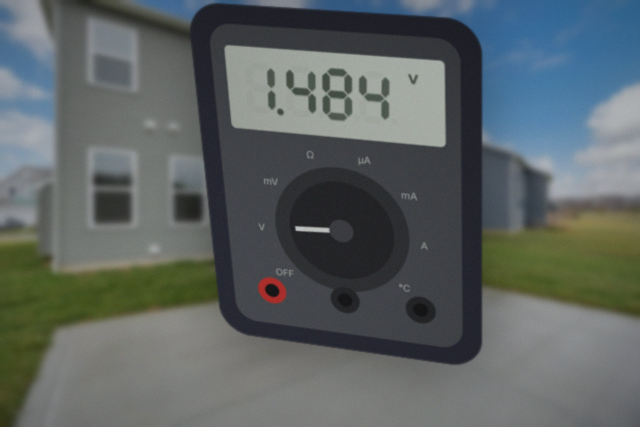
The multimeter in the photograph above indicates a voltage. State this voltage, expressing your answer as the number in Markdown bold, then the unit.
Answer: **1.484** V
